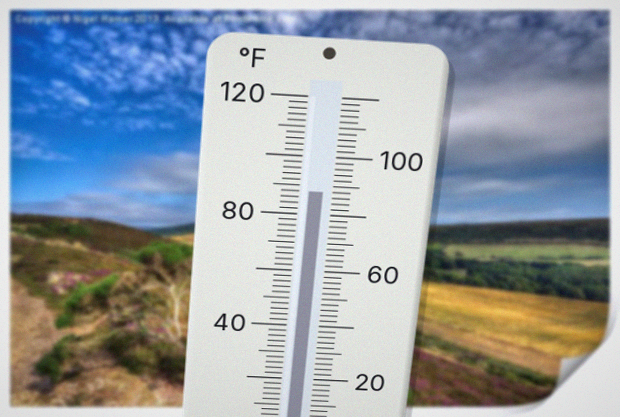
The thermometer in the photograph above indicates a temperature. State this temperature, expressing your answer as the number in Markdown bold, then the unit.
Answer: **88** °F
